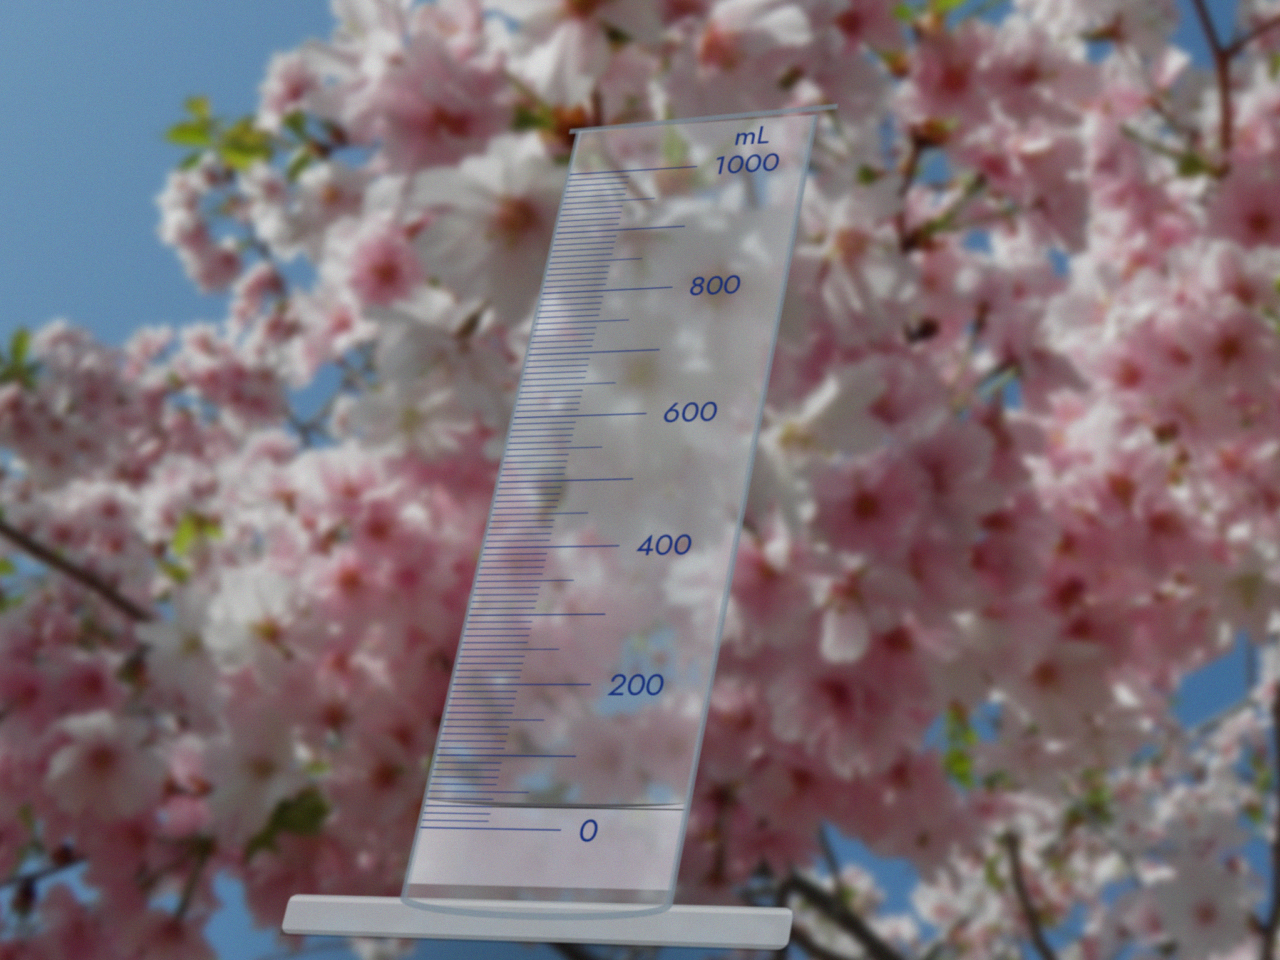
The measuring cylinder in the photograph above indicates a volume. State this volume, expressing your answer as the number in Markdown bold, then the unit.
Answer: **30** mL
